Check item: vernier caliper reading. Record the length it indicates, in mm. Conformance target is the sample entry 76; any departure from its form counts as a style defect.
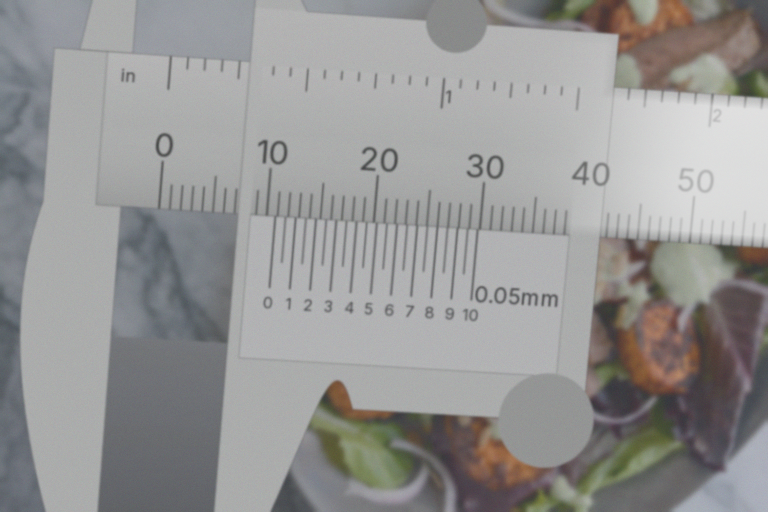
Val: 10.8
